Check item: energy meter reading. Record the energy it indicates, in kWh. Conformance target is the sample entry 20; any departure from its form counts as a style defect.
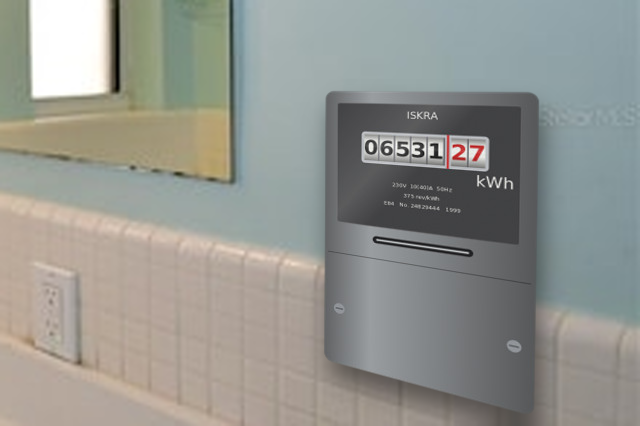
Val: 6531.27
